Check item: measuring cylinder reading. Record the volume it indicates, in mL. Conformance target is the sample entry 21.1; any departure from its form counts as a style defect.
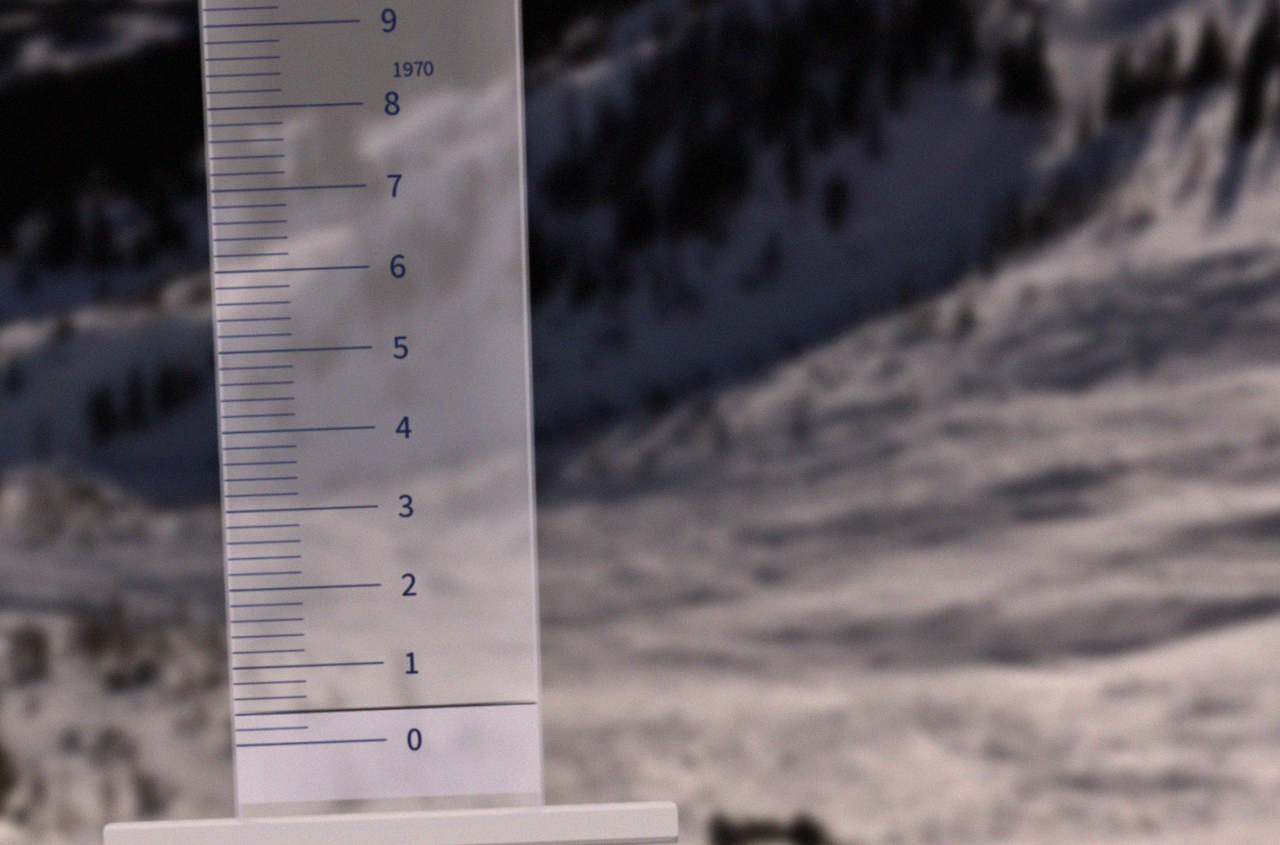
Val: 0.4
